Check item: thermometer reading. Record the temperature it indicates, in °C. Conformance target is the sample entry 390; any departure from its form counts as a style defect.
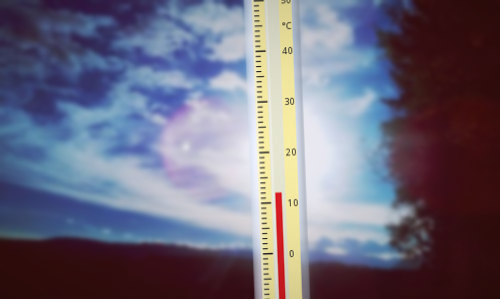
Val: 12
